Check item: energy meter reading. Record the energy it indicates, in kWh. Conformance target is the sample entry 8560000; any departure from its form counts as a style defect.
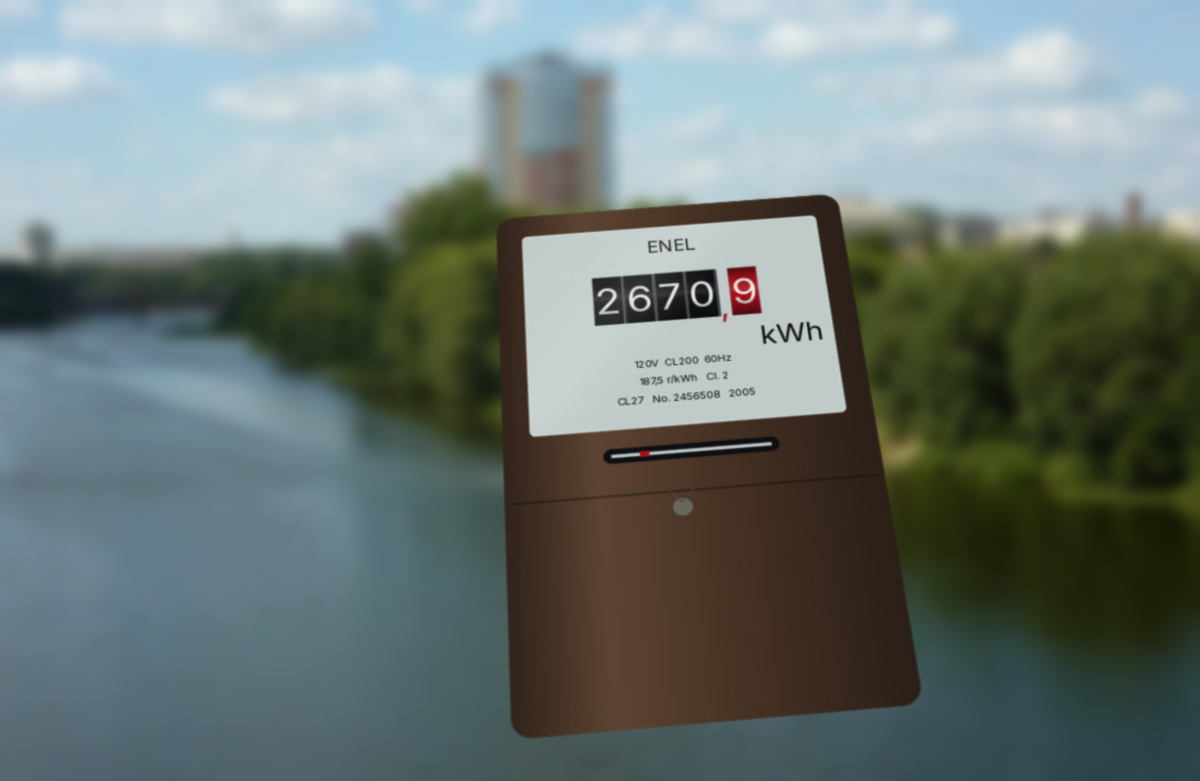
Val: 2670.9
